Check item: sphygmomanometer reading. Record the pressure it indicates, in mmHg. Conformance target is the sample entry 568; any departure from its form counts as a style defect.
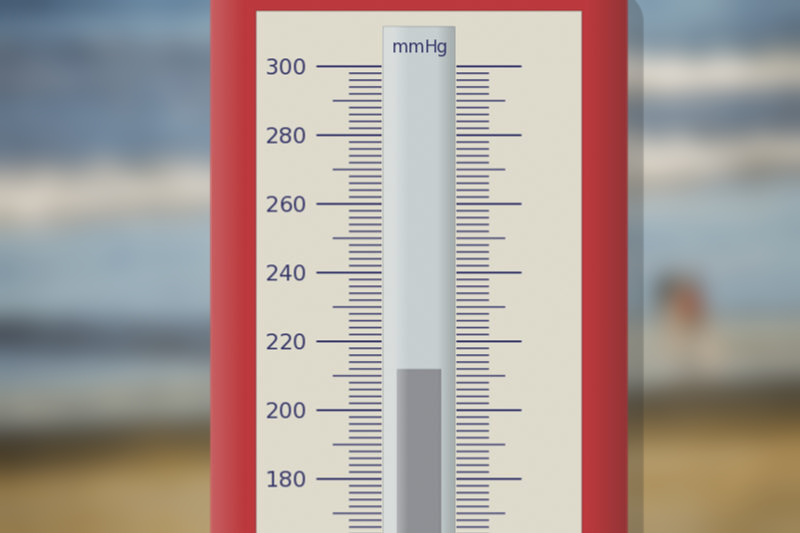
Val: 212
